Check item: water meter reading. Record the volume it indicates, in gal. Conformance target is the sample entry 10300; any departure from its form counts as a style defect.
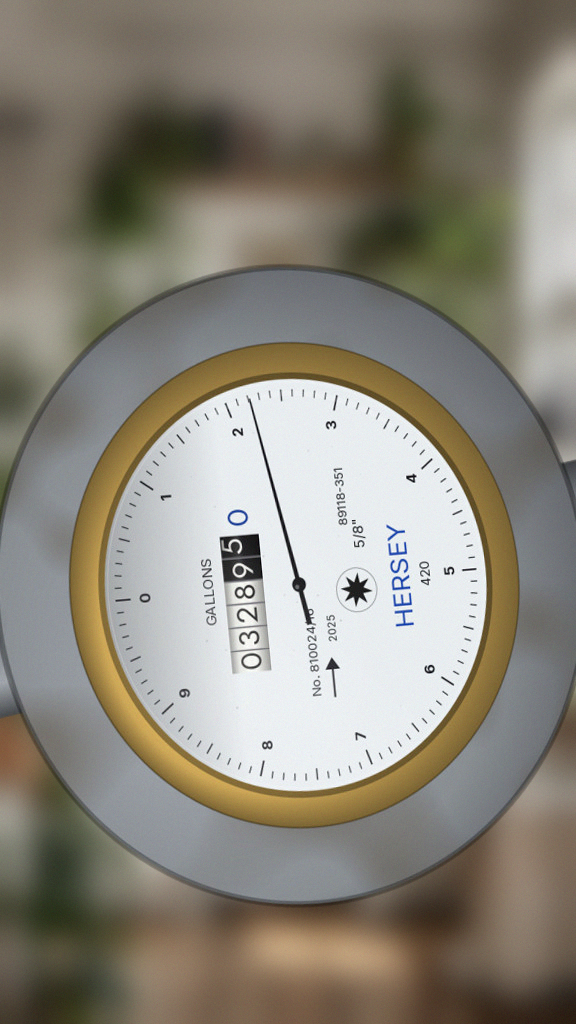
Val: 328952.2
